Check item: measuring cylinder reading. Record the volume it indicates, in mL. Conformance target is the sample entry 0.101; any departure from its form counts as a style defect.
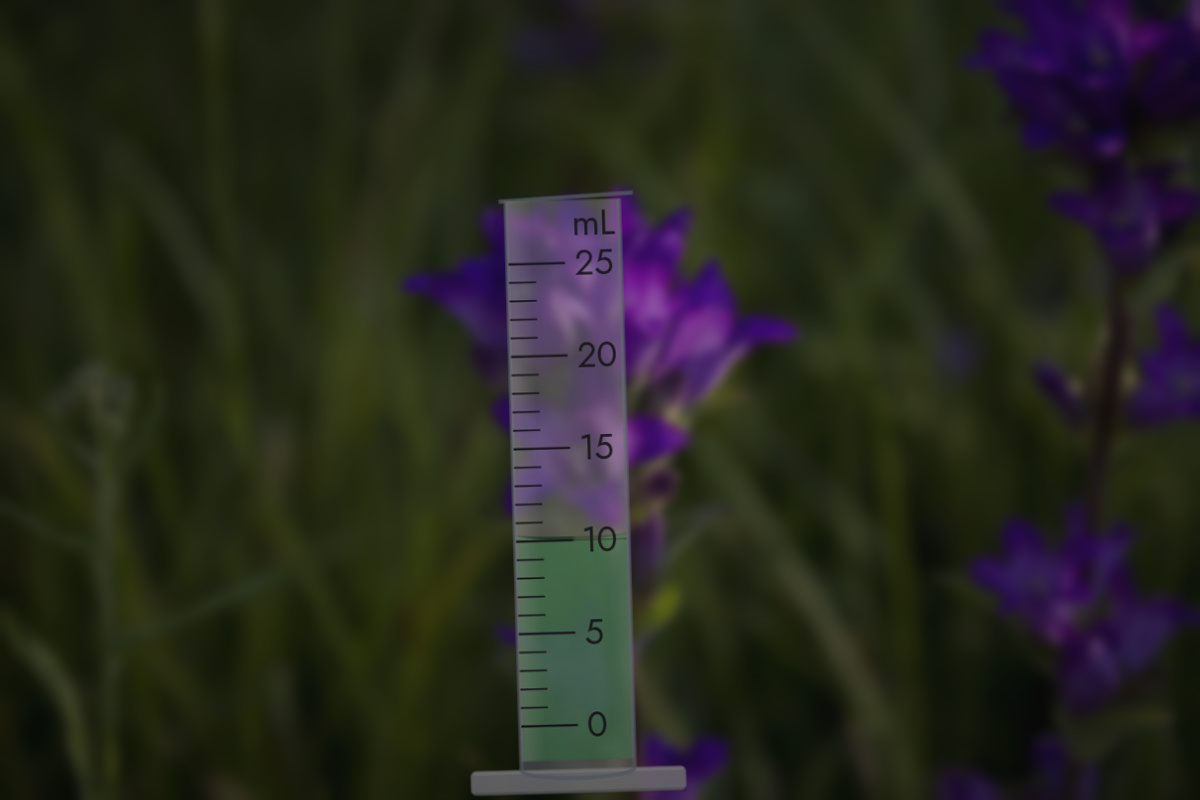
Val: 10
